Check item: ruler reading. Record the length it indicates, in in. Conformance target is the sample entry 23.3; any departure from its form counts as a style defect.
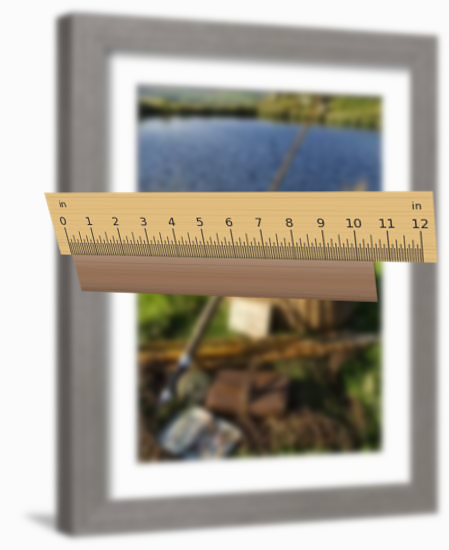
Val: 10.5
